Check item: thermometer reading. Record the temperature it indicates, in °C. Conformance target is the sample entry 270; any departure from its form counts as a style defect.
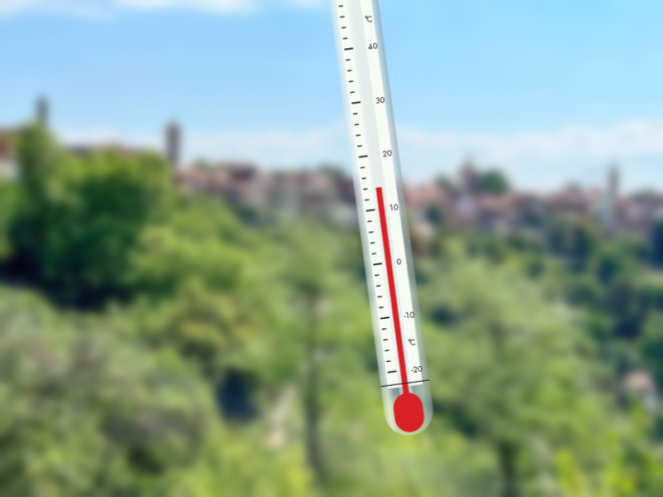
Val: 14
